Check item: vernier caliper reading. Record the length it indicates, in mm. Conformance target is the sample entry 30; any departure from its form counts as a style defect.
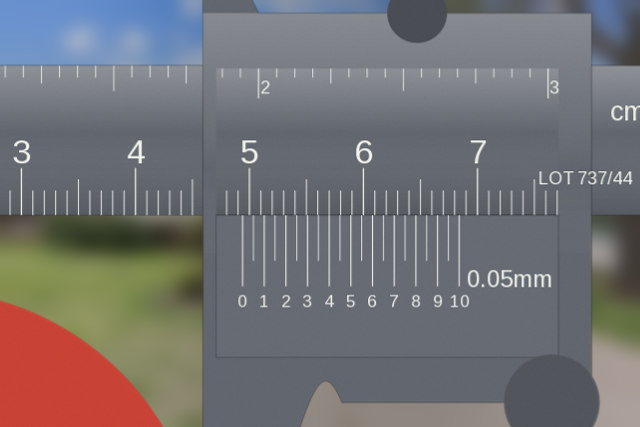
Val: 49.4
